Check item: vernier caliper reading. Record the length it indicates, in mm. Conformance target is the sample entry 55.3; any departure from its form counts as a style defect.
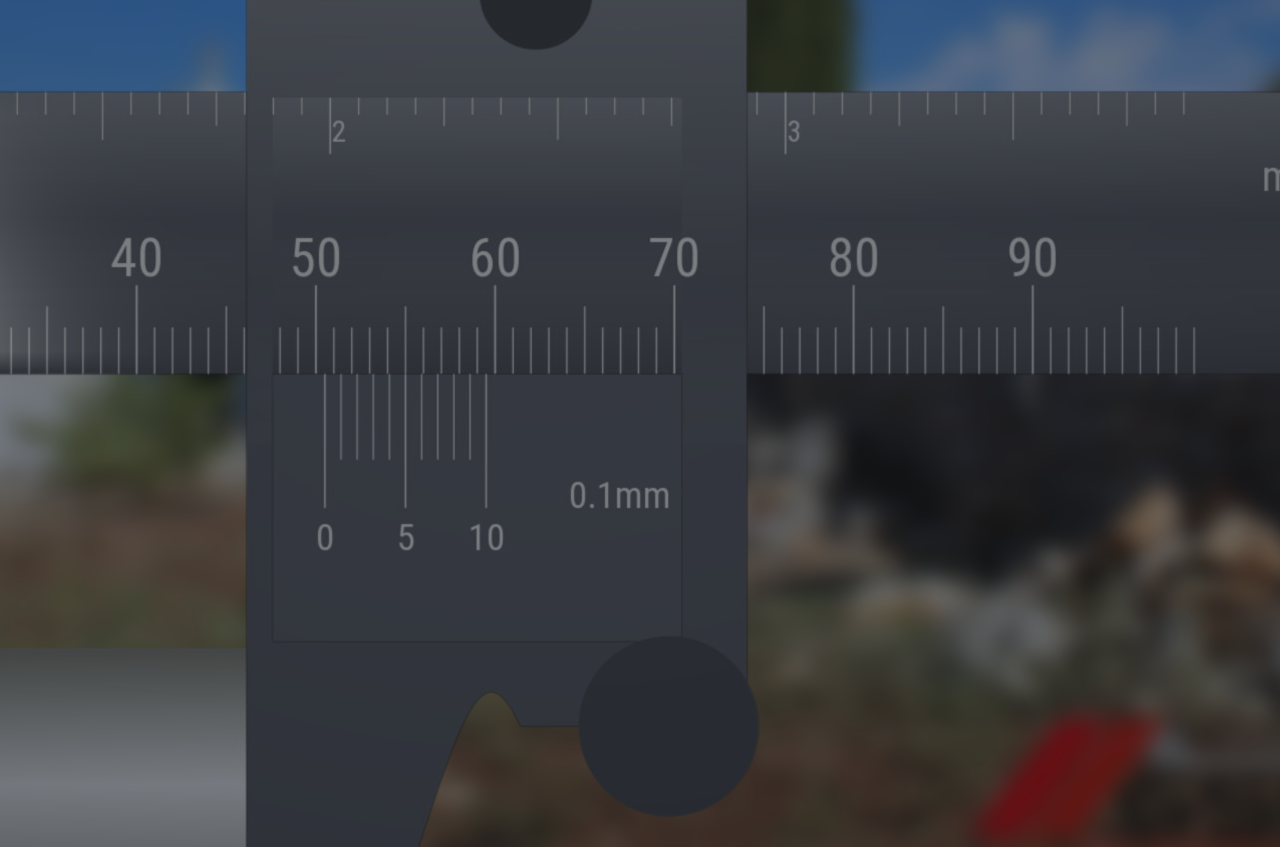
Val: 50.5
